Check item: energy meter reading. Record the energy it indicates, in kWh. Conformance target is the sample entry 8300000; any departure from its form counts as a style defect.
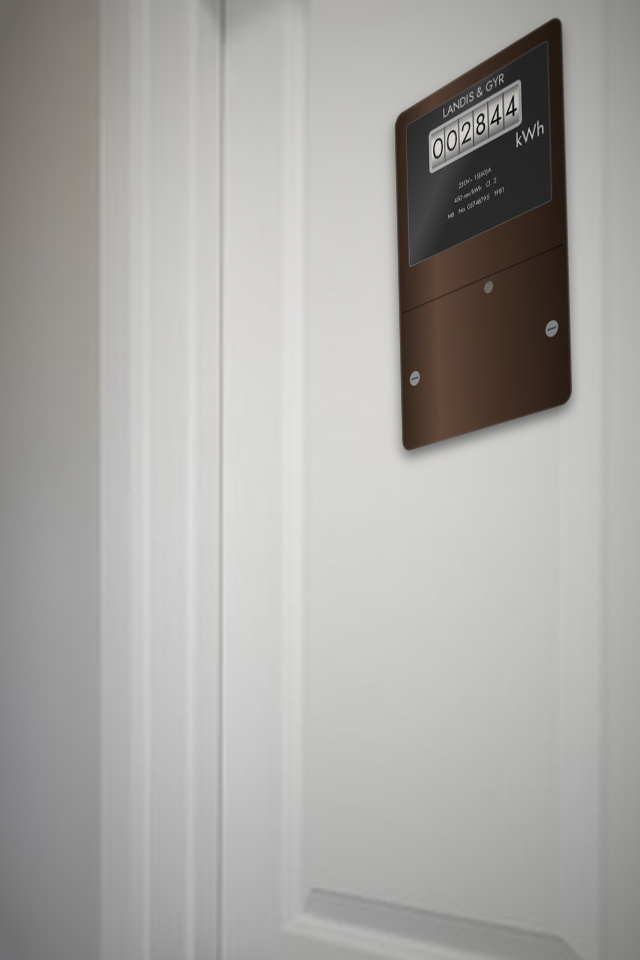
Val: 2844
